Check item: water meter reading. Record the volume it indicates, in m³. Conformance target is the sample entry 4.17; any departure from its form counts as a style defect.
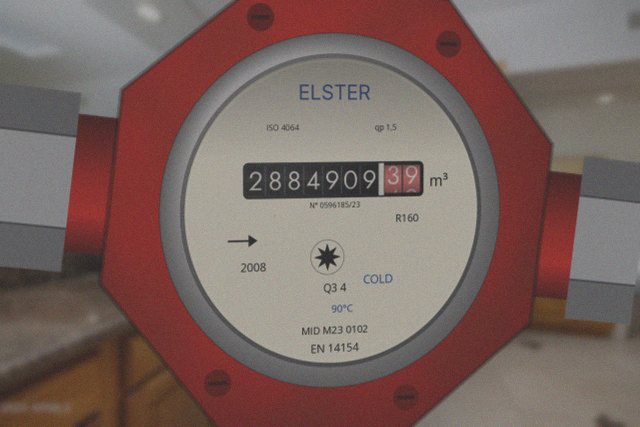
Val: 2884909.39
